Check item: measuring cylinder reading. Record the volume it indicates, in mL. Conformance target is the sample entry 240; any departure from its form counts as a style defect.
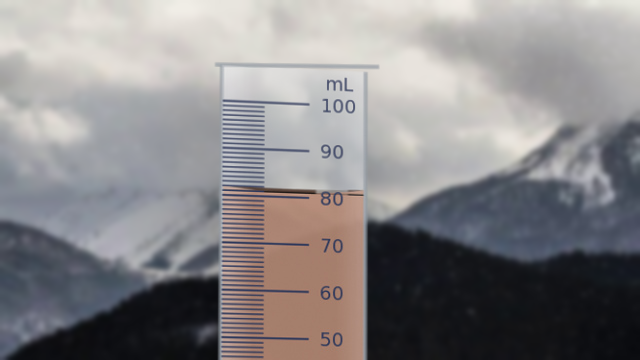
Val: 81
